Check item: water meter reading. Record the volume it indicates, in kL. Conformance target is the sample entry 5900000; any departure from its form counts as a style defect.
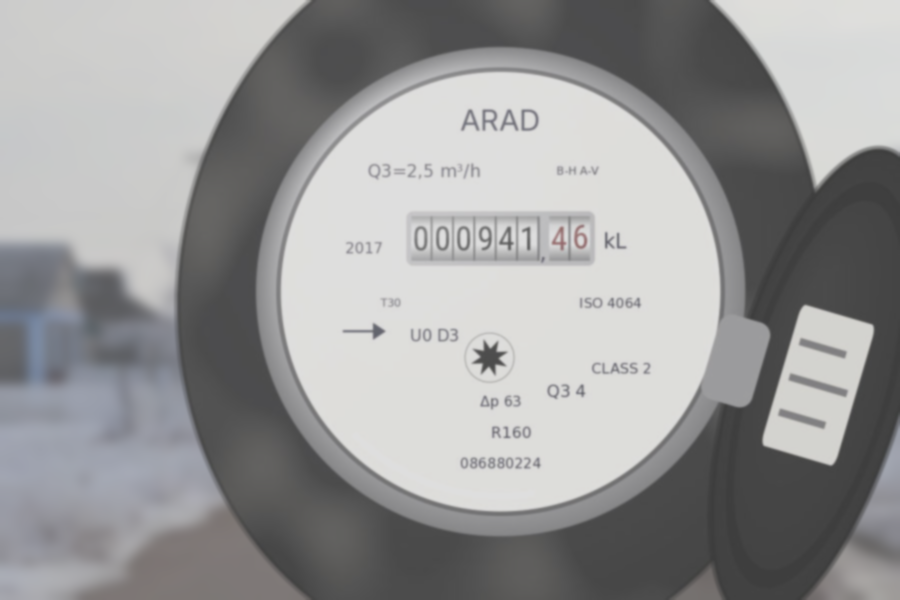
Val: 941.46
